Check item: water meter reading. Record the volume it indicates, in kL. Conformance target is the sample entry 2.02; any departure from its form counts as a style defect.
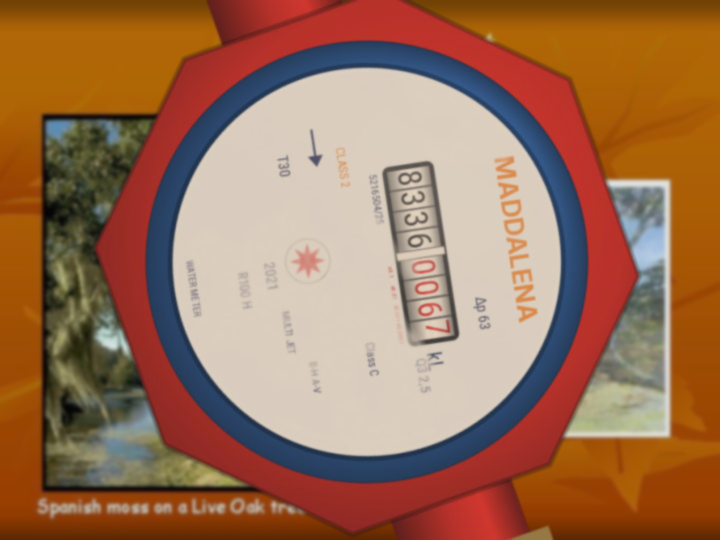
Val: 8336.0067
